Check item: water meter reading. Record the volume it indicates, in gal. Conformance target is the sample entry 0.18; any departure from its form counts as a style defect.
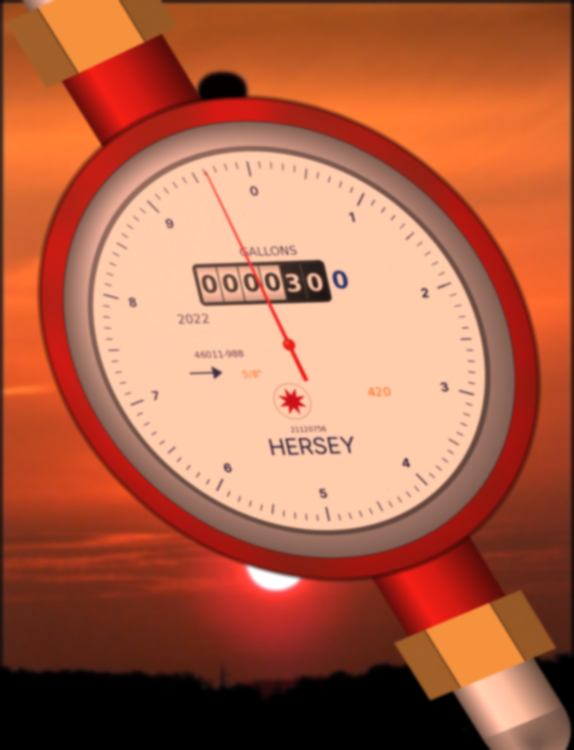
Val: 299.6
